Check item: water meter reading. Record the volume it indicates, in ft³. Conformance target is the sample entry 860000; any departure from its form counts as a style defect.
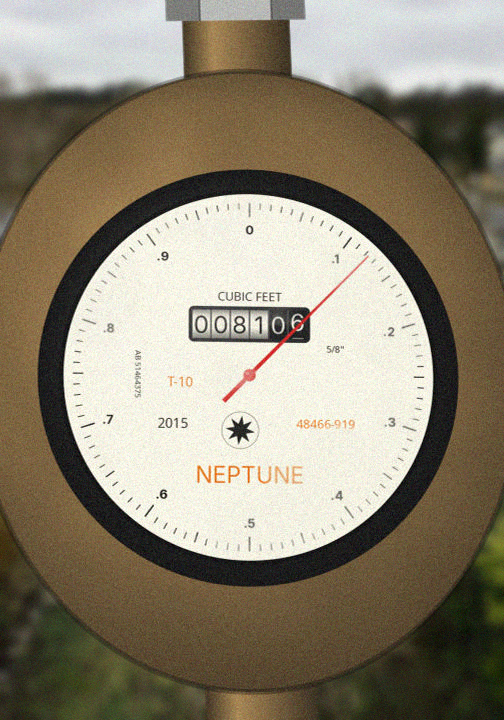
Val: 8106.12
